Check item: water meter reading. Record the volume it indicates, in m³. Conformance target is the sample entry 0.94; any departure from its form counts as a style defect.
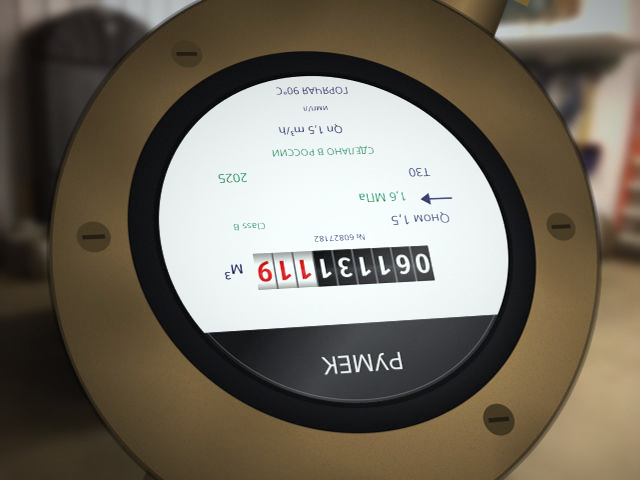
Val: 61131.119
